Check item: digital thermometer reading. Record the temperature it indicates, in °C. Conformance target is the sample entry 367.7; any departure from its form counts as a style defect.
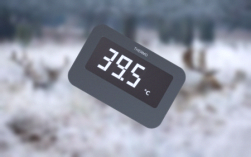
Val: 39.5
